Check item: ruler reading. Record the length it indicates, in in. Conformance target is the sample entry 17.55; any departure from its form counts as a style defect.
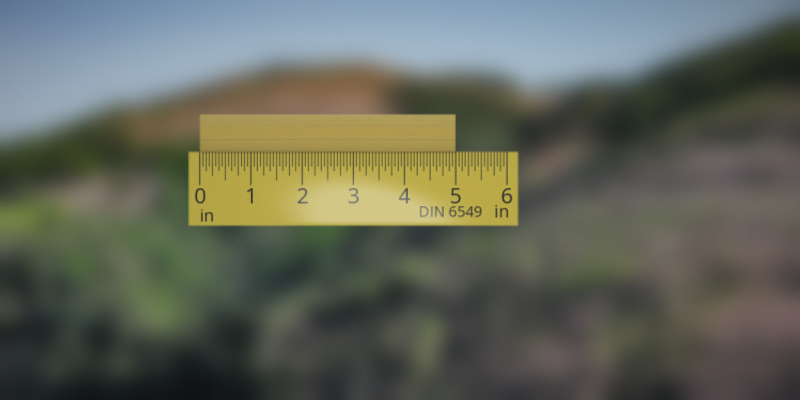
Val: 5
